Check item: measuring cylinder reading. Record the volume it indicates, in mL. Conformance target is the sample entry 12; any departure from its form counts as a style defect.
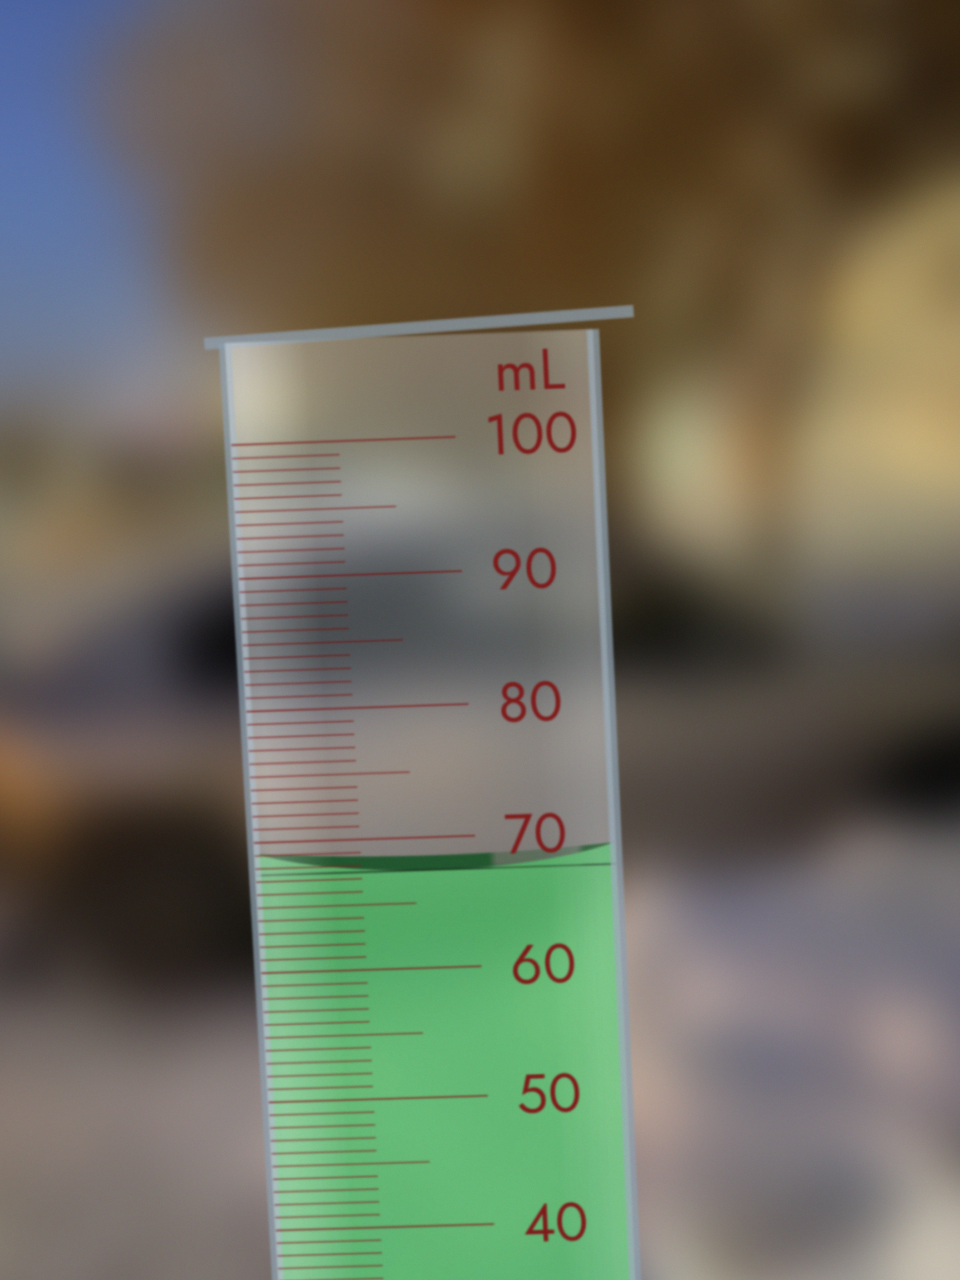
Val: 67.5
